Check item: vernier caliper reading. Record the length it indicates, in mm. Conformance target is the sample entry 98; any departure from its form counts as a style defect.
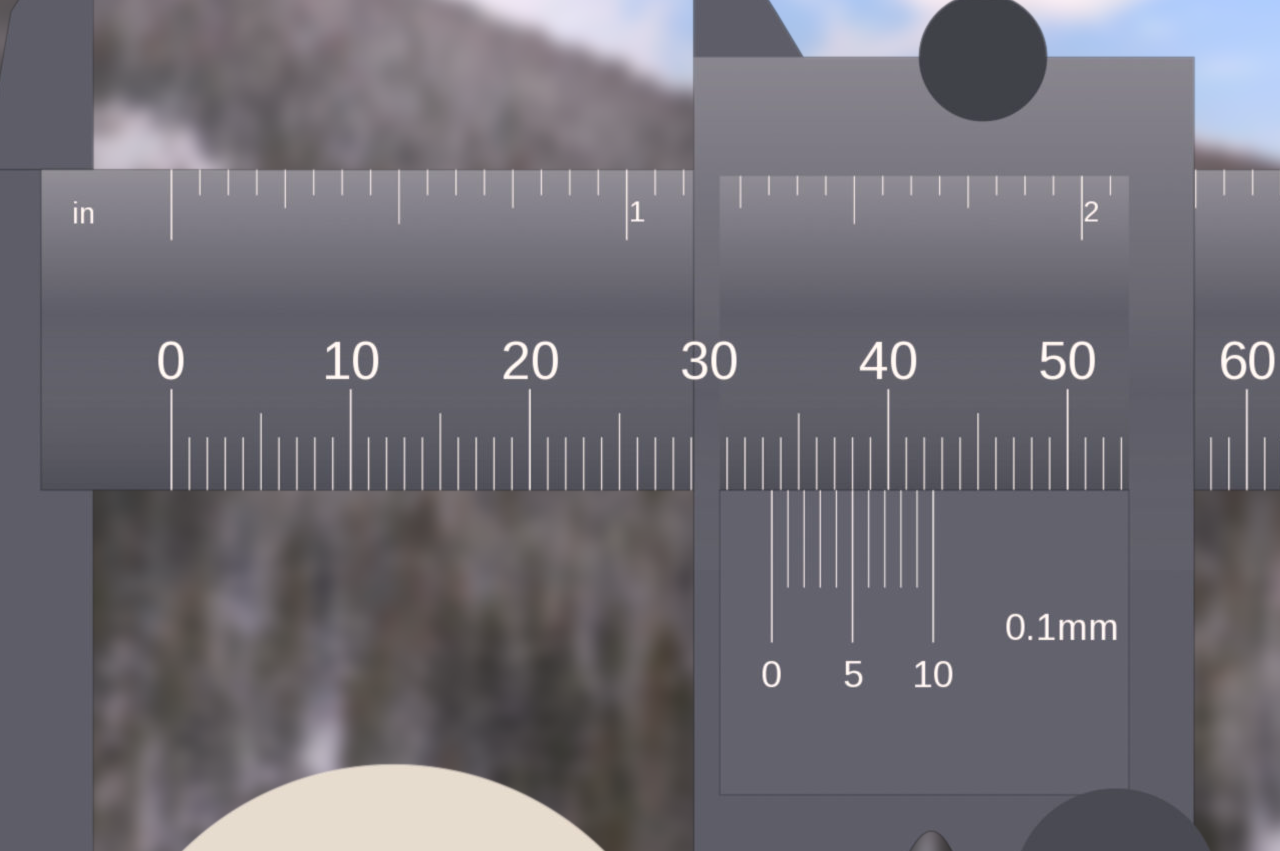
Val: 33.5
